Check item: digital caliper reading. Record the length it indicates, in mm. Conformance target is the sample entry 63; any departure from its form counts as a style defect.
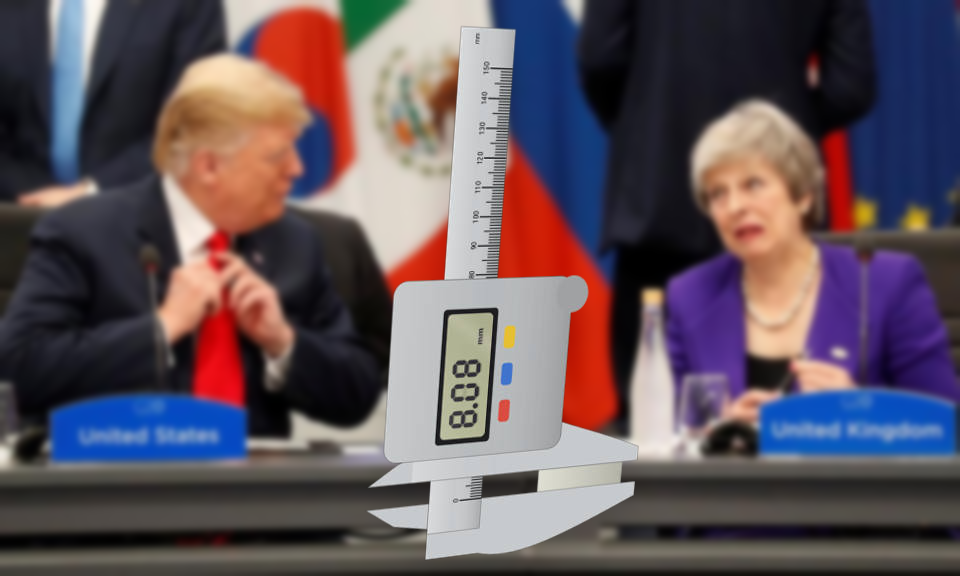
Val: 8.08
